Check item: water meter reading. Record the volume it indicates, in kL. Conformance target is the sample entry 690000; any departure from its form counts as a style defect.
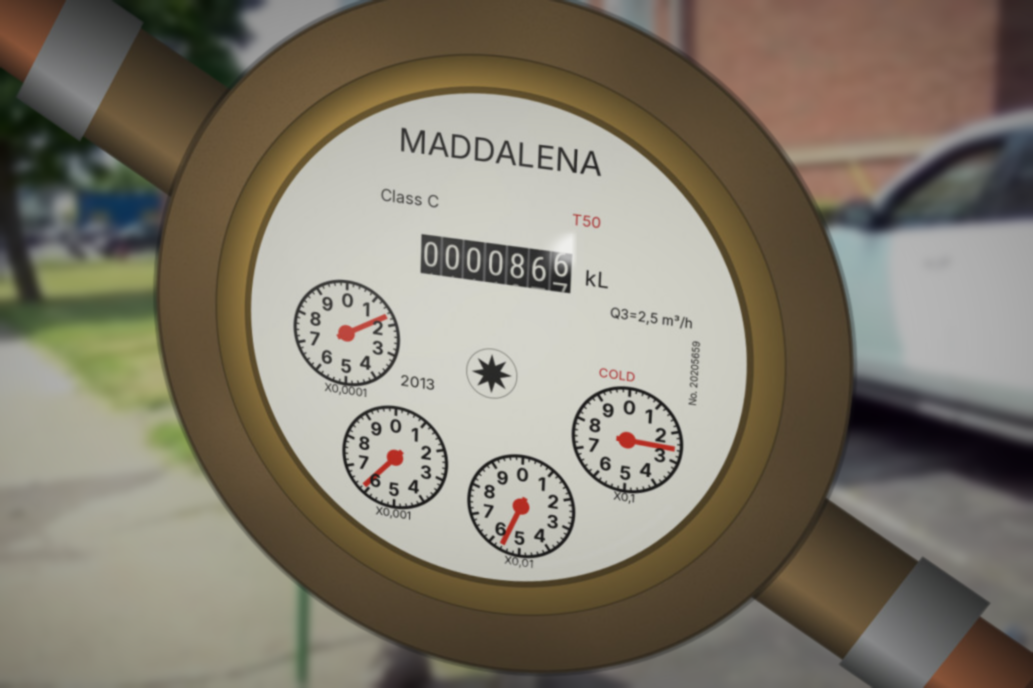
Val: 866.2561
